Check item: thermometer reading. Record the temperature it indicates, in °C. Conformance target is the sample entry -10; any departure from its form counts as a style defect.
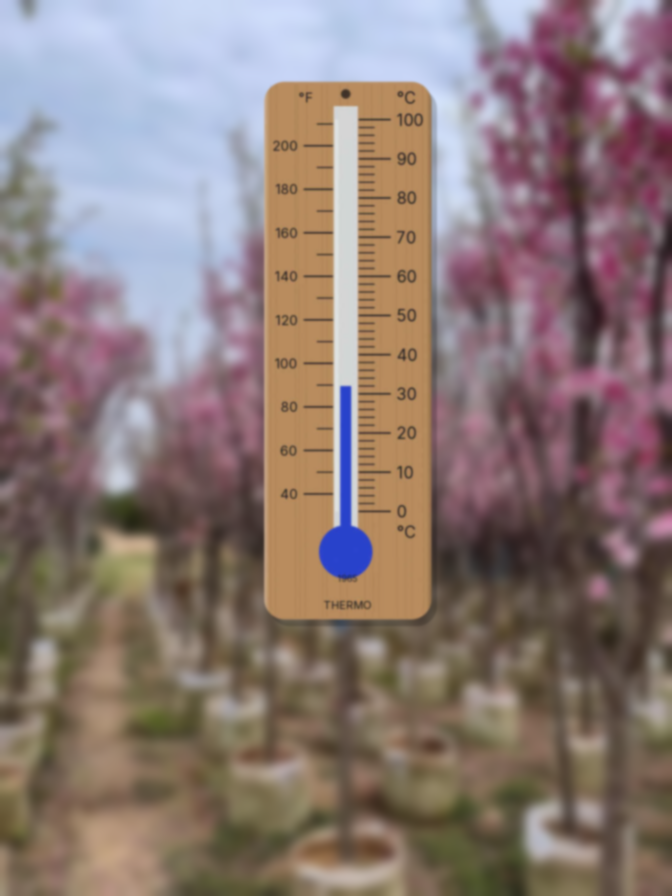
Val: 32
